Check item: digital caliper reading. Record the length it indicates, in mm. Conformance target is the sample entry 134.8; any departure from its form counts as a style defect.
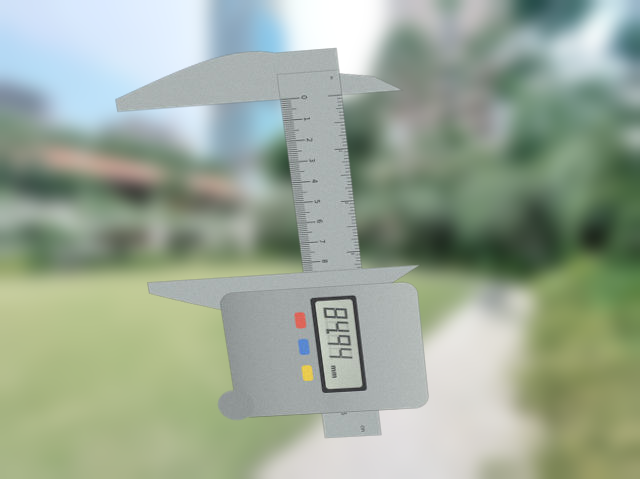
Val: 84.94
